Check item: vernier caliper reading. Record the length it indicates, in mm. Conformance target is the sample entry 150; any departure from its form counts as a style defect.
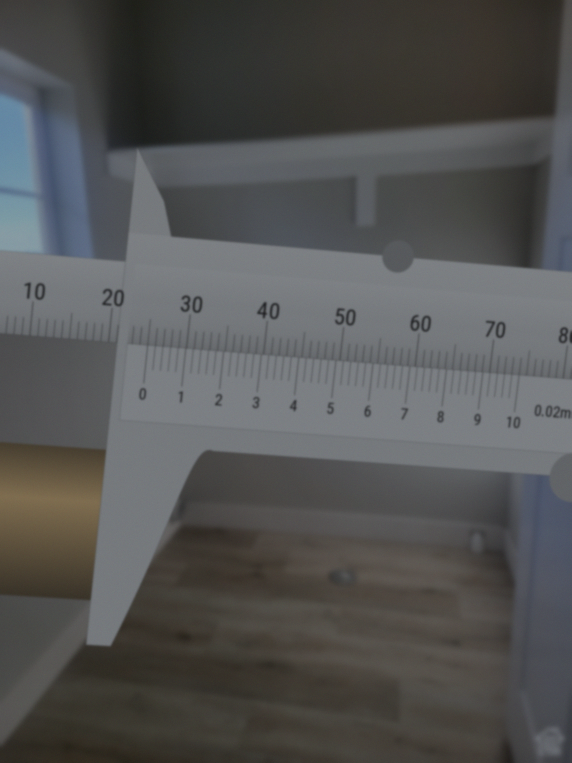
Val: 25.0
